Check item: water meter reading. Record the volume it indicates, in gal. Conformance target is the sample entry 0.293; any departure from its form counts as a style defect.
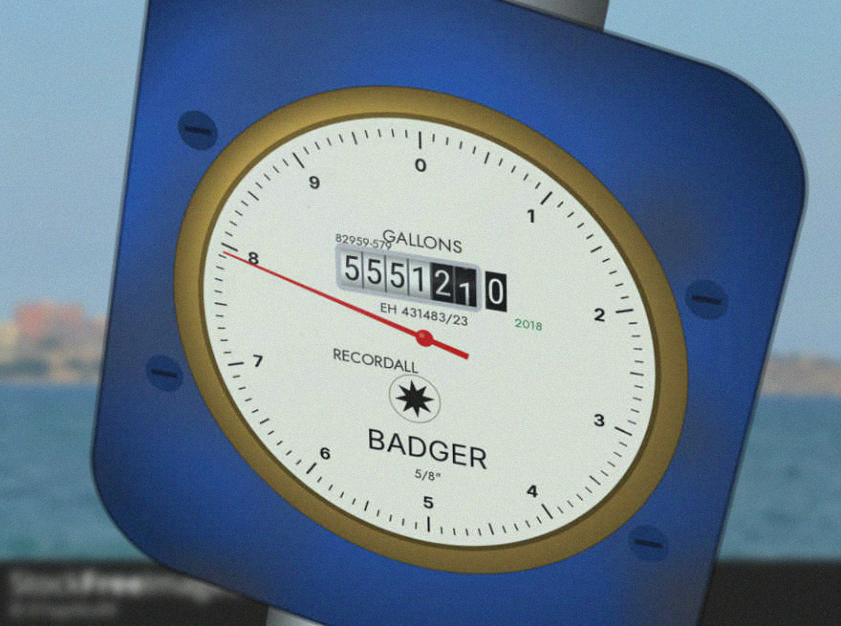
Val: 5551207.9
